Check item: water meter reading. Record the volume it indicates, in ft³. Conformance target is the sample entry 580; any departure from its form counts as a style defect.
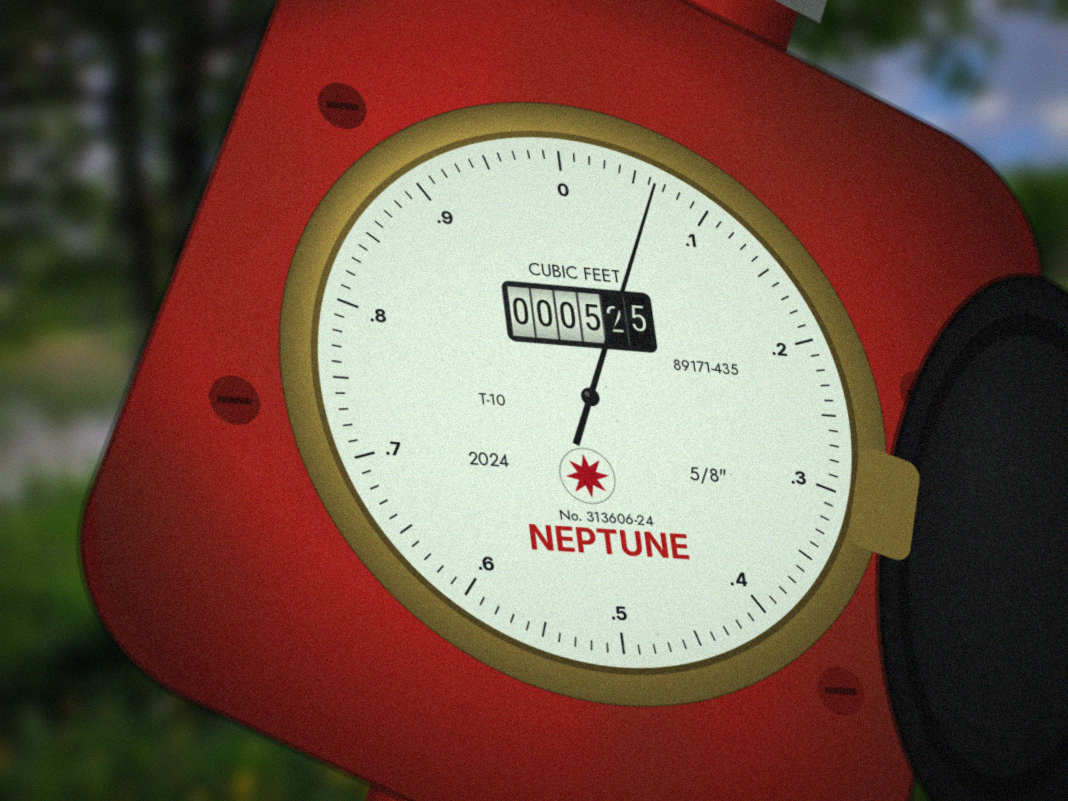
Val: 525.06
